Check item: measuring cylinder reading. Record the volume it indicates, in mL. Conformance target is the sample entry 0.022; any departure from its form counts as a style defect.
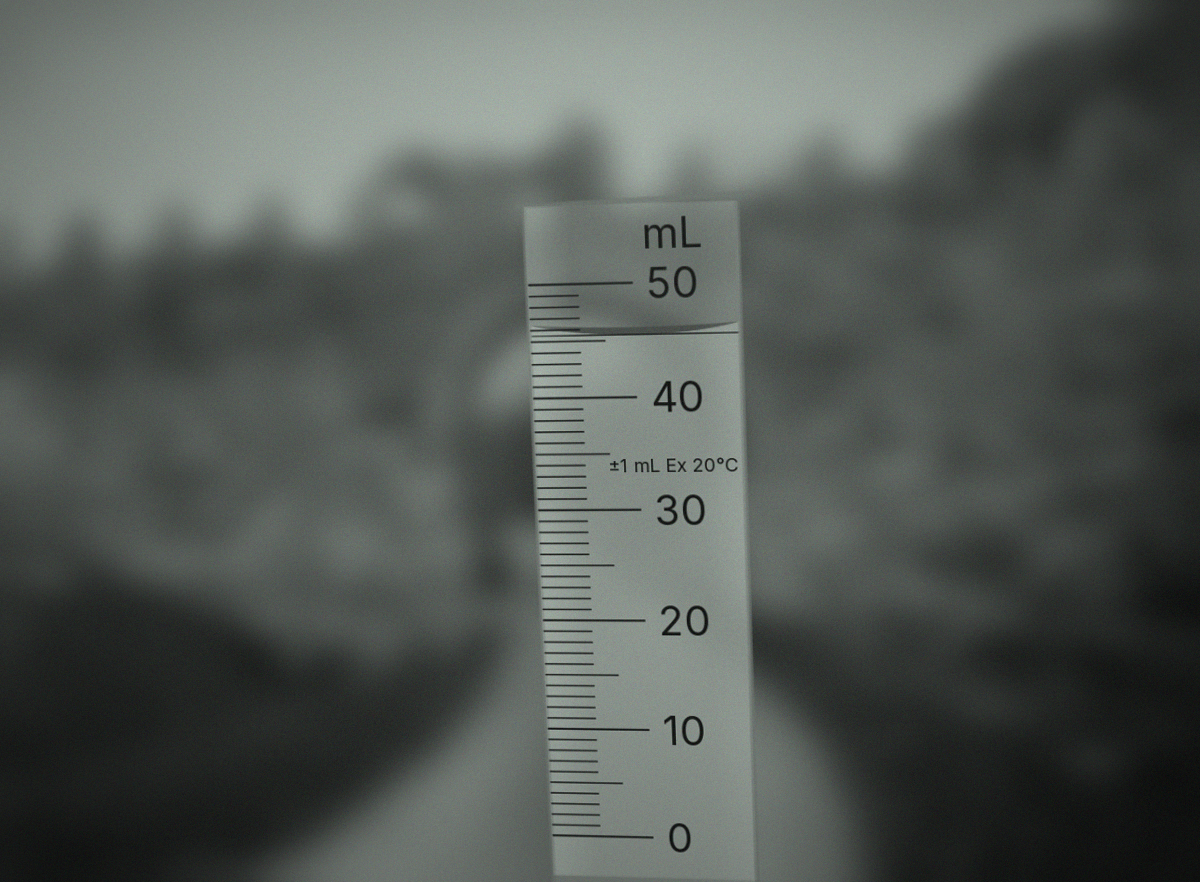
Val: 45.5
